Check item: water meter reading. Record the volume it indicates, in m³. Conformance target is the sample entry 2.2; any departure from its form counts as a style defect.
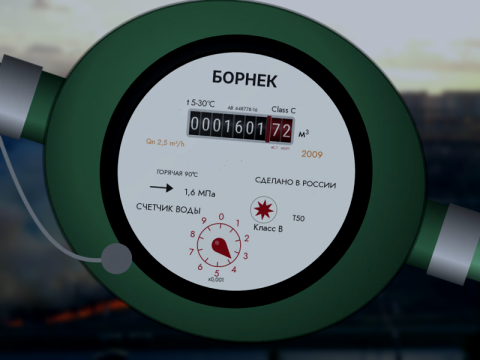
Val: 1601.723
